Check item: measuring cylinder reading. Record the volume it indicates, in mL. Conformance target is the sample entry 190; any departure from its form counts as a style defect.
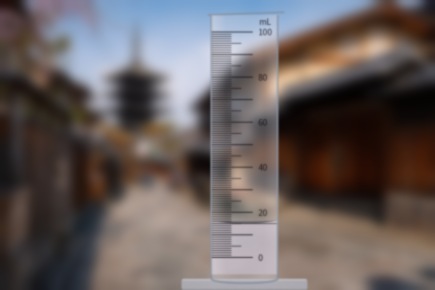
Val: 15
